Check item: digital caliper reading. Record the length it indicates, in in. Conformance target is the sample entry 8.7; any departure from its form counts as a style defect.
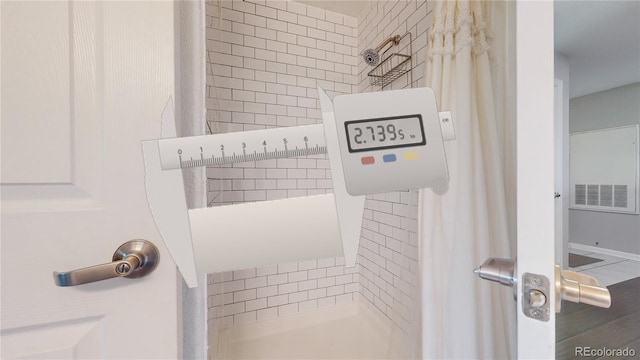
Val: 2.7395
